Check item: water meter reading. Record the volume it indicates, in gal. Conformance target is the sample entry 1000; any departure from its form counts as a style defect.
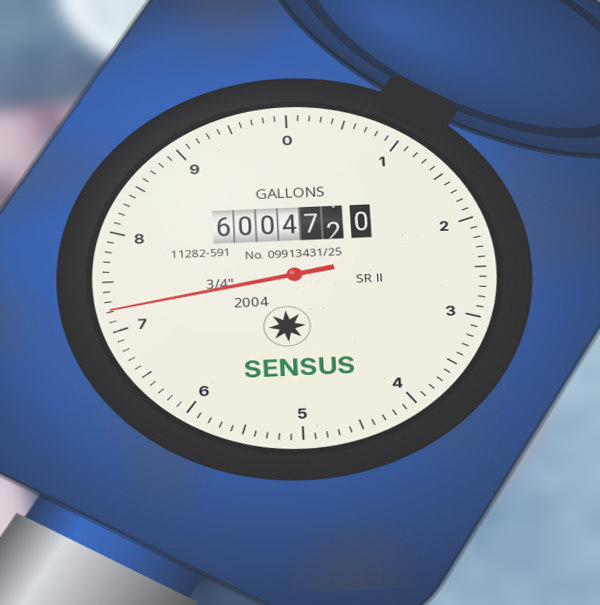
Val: 6004717.2
